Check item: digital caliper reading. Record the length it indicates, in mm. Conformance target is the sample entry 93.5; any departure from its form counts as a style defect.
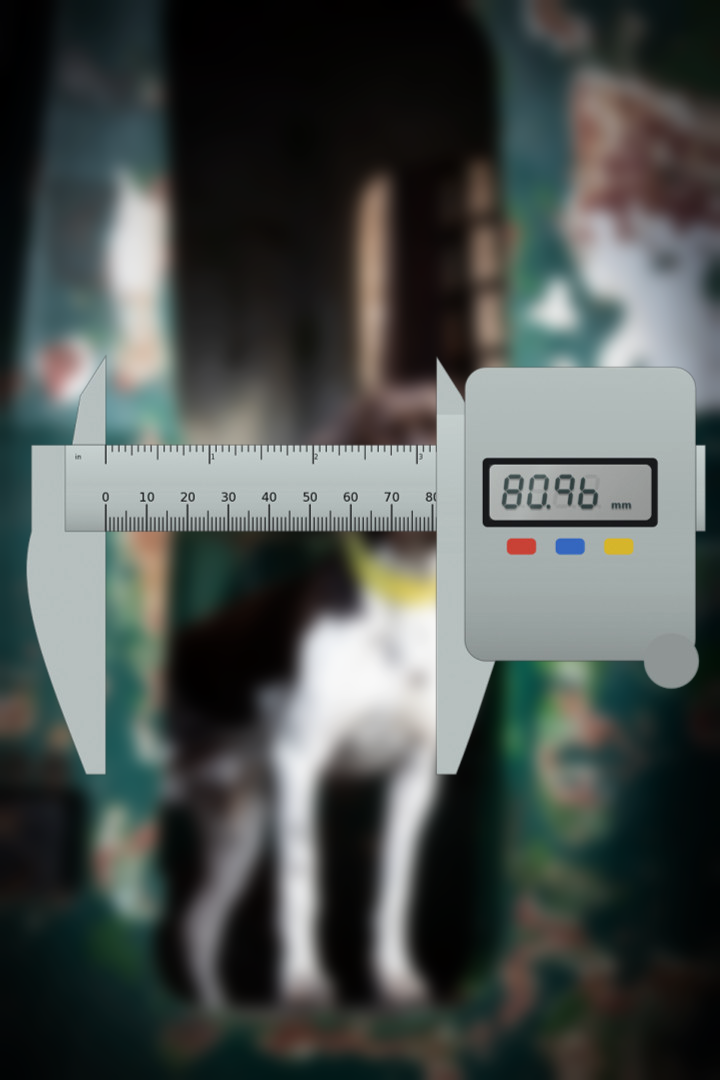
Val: 80.96
